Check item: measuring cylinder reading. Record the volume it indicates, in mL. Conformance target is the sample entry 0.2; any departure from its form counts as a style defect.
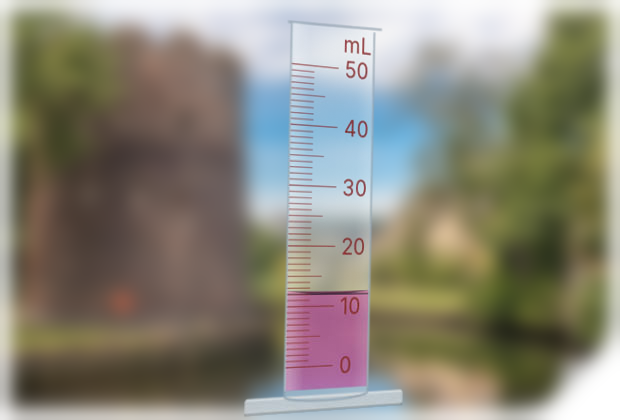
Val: 12
